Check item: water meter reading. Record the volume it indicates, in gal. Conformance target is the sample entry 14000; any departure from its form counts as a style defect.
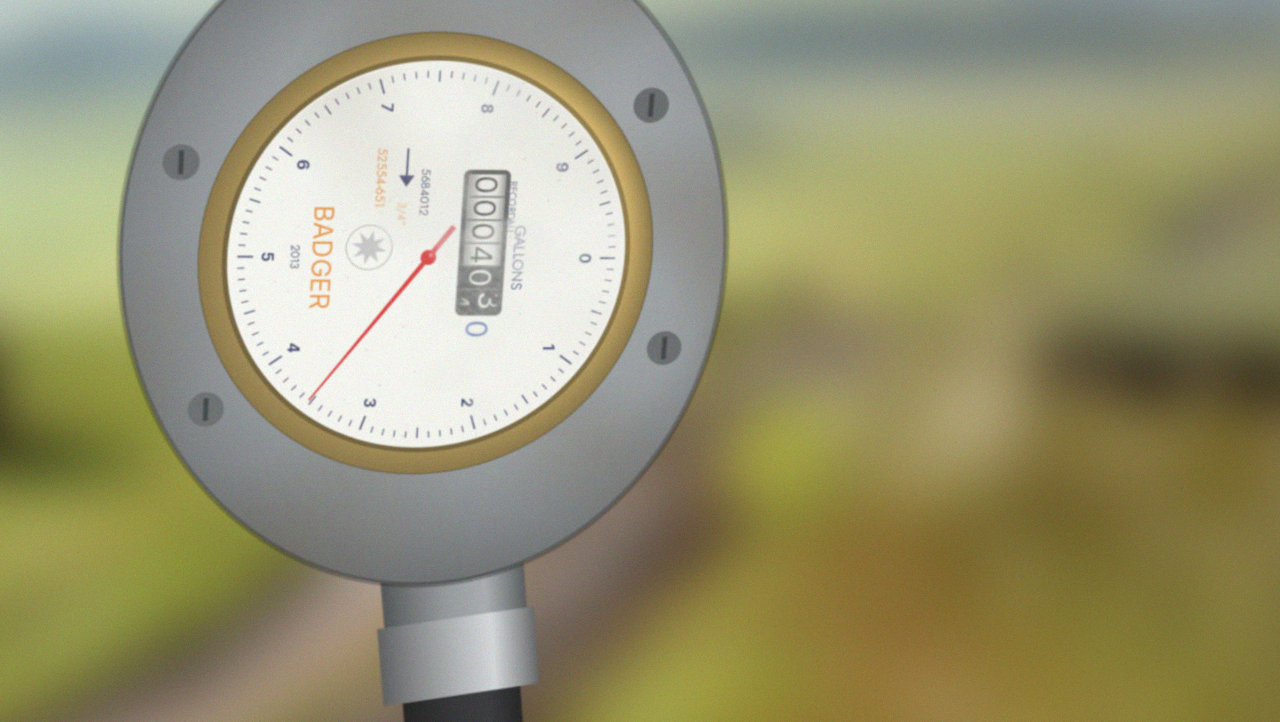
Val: 4033.5
